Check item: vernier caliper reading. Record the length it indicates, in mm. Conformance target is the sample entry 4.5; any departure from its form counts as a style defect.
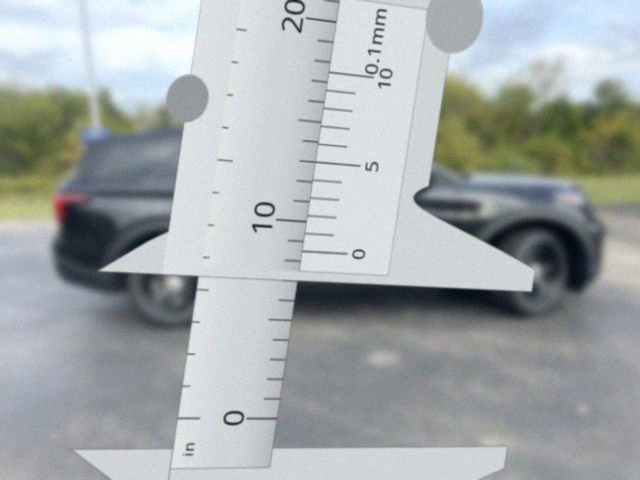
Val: 8.5
